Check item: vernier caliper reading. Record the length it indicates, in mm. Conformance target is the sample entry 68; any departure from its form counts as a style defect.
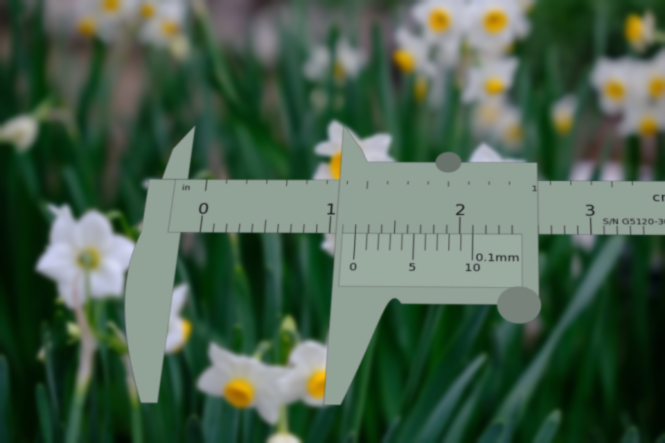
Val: 12.0
